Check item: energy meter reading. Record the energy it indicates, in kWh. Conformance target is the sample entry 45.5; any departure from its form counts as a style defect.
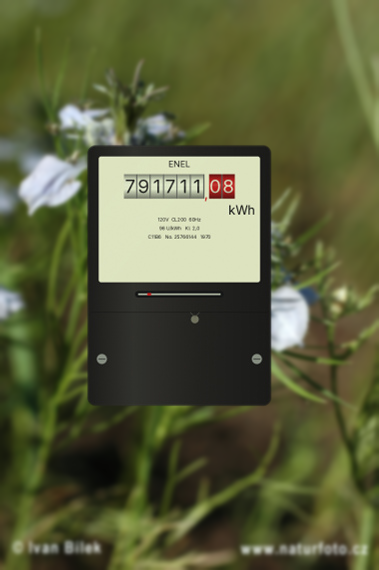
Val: 791711.08
